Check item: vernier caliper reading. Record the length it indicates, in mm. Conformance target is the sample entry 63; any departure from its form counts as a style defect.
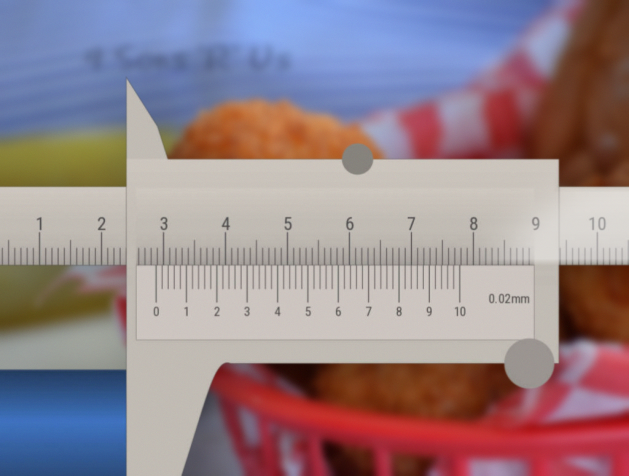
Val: 28.8
